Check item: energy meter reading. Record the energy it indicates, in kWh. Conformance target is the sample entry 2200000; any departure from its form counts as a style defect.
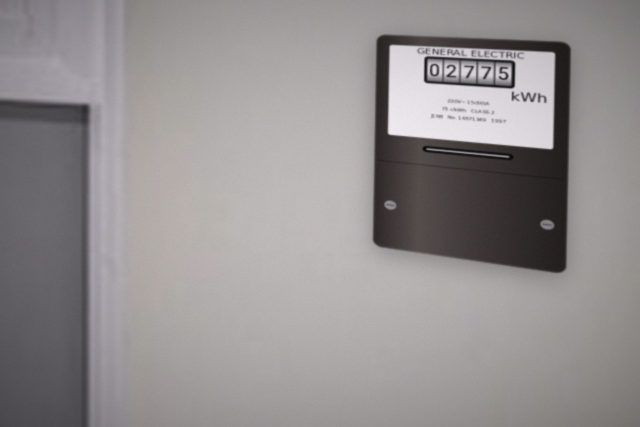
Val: 2775
